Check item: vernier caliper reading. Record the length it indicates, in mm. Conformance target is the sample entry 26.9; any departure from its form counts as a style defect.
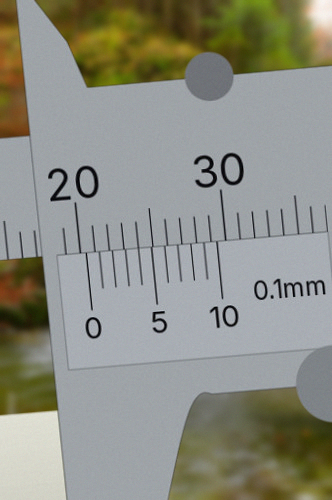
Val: 20.4
